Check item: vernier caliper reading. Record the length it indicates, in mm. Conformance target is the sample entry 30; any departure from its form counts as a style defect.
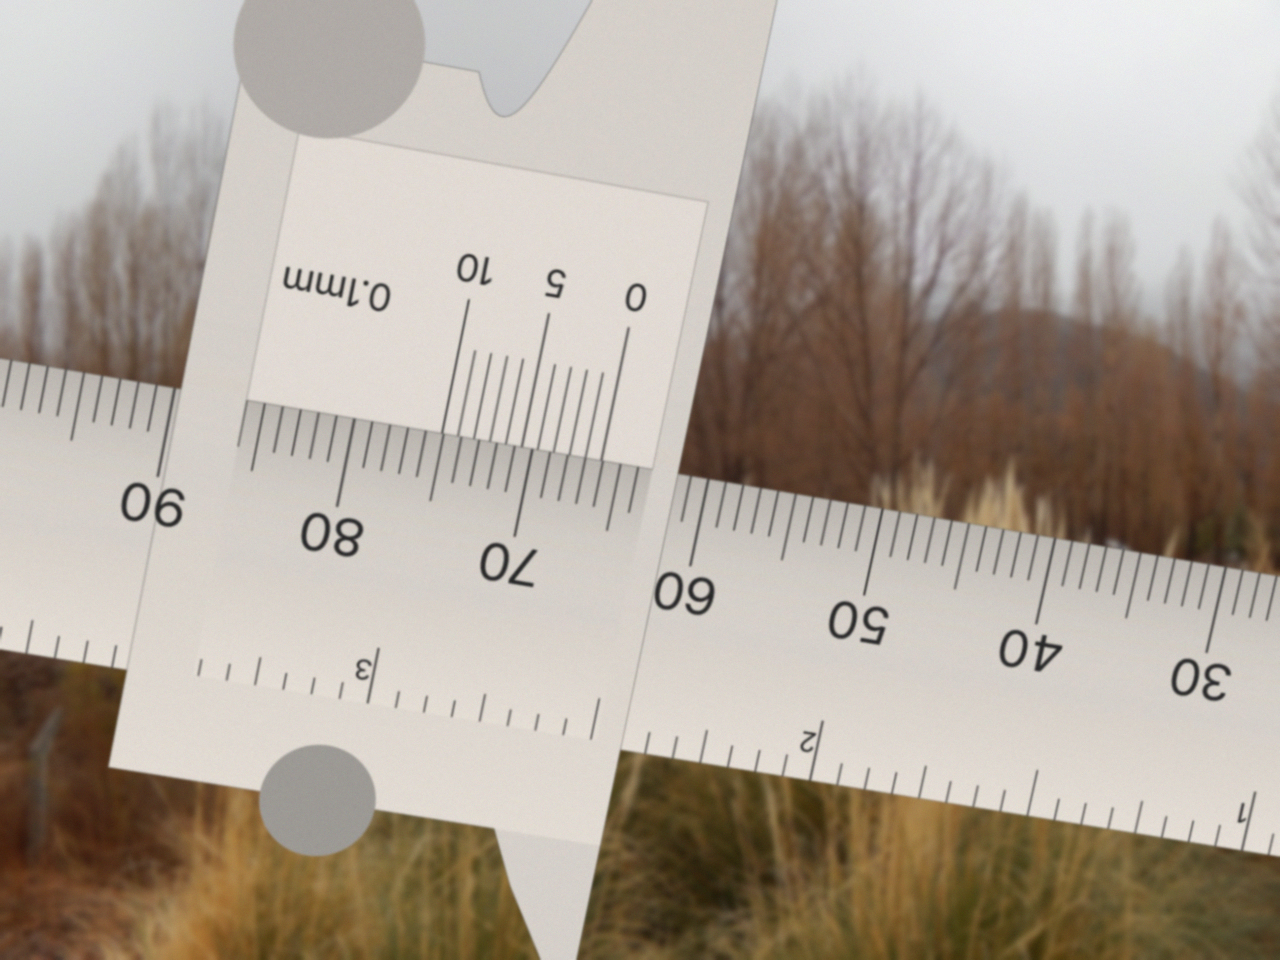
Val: 66.1
